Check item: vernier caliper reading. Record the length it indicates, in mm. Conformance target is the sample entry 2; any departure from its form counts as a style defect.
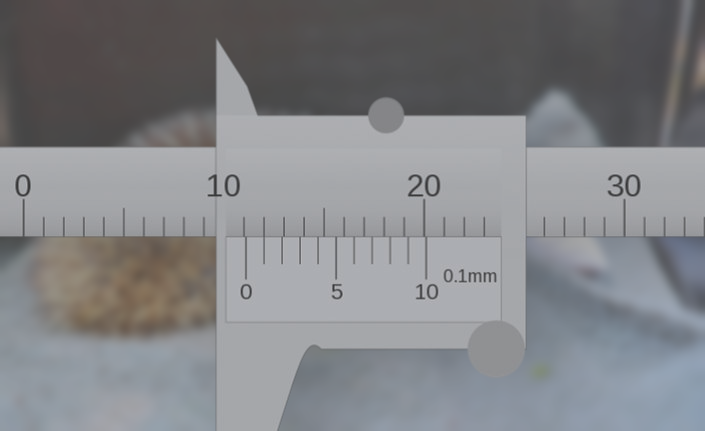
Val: 11.1
